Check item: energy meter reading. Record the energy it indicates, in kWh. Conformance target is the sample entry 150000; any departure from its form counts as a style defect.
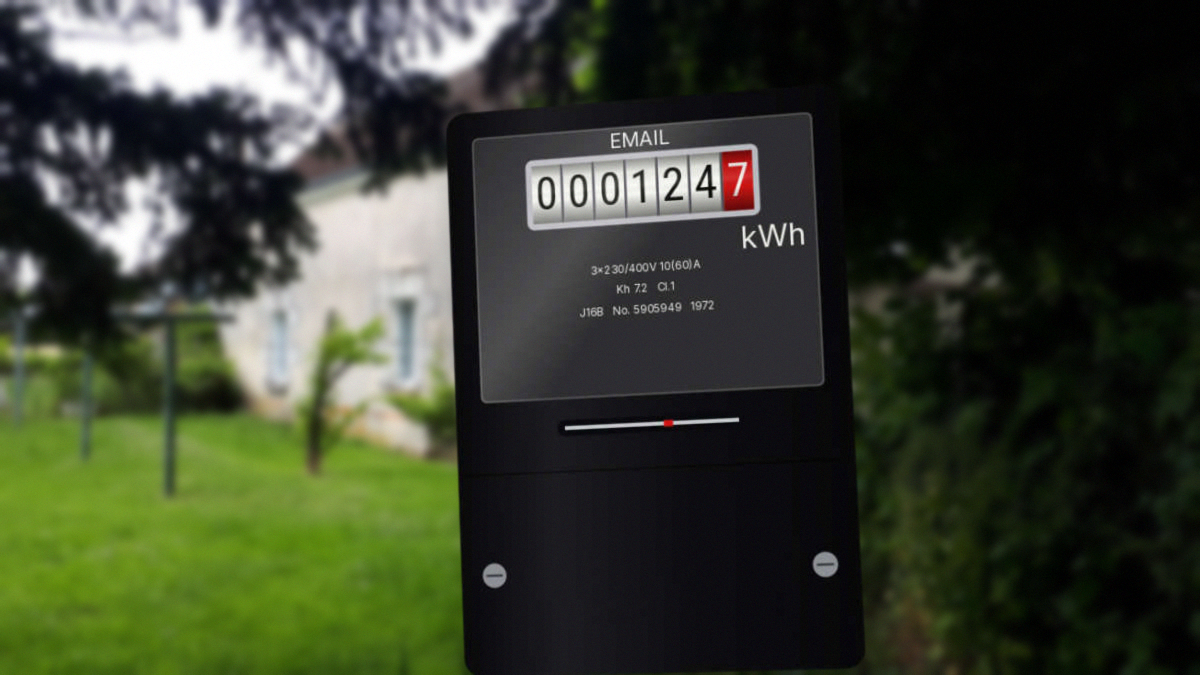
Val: 124.7
